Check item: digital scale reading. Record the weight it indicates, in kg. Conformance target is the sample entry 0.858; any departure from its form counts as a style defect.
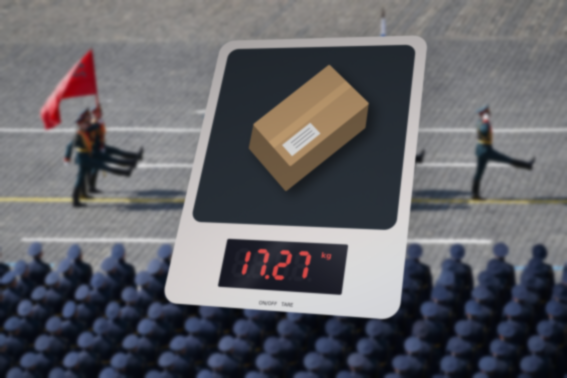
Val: 17.27
